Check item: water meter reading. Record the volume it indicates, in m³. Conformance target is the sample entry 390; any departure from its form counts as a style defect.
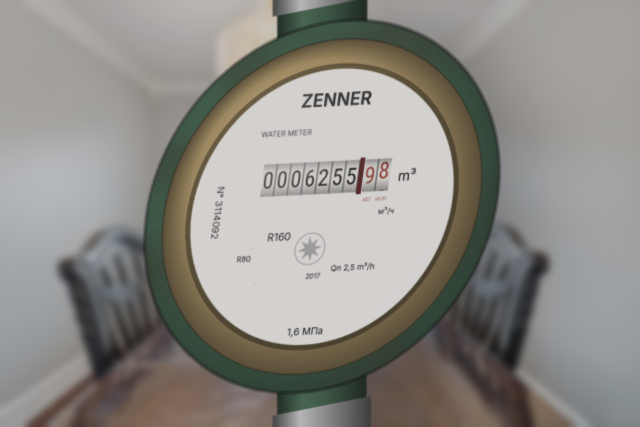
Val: 6255.98
